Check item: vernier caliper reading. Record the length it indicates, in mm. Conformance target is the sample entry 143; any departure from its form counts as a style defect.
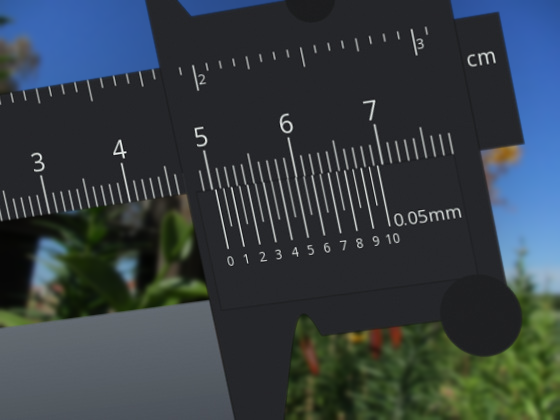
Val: 50.4
